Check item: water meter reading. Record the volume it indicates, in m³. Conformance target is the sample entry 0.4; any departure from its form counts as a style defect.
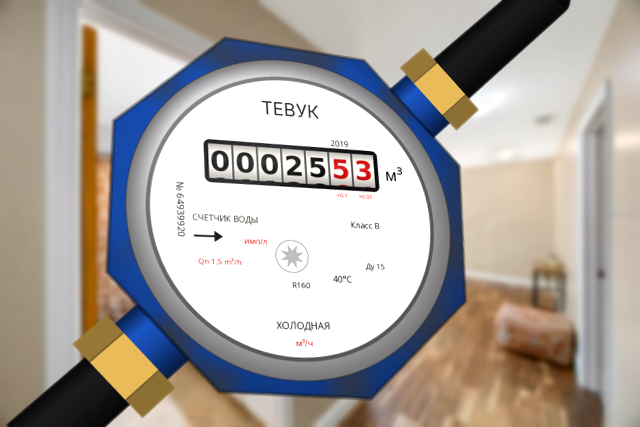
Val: 25.53
